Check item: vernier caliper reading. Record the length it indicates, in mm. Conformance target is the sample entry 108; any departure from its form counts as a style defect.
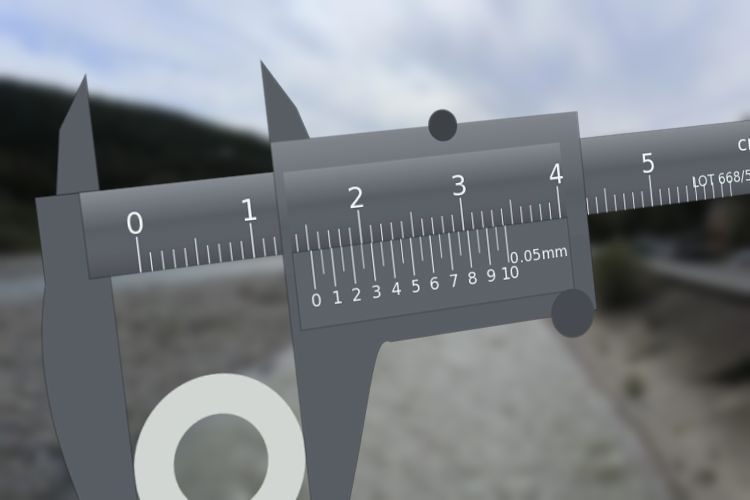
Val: 15.2
